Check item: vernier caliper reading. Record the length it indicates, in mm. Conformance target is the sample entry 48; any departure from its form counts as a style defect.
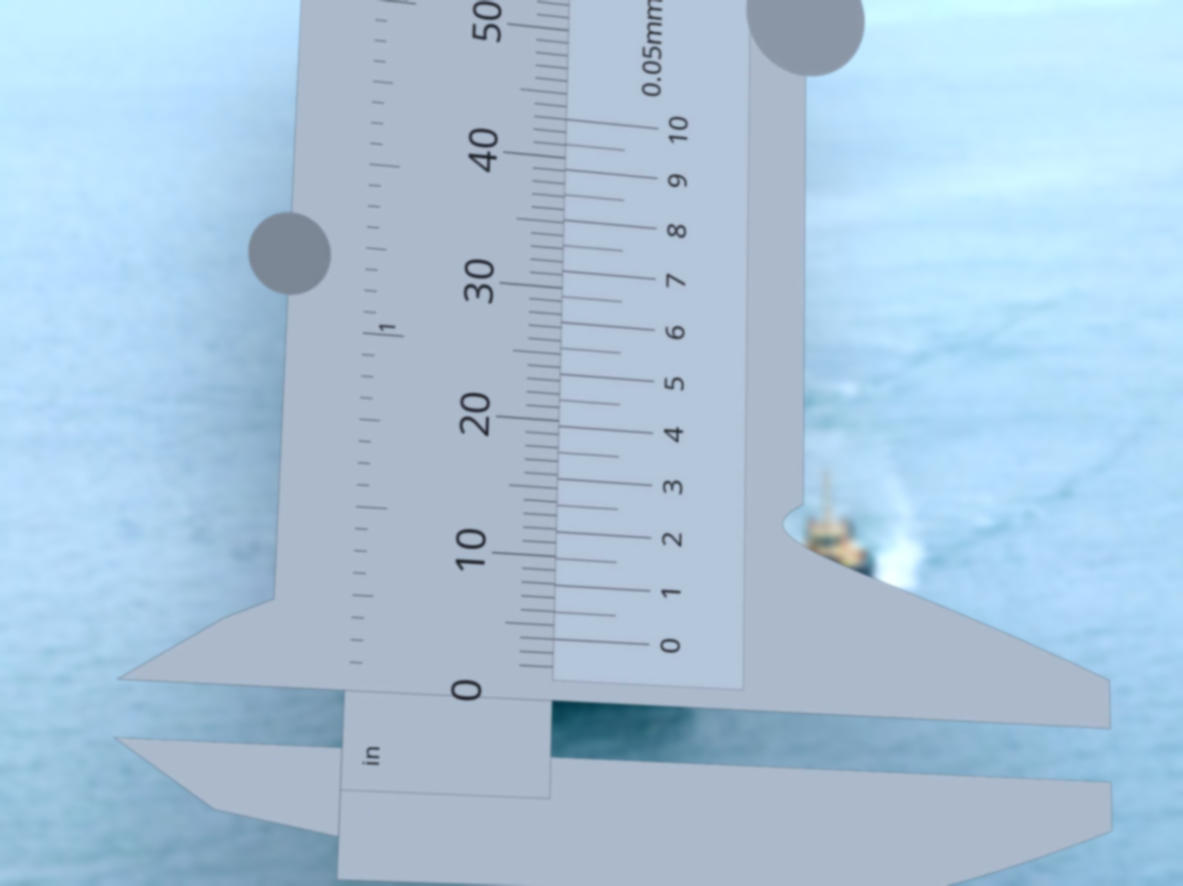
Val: 4.0
